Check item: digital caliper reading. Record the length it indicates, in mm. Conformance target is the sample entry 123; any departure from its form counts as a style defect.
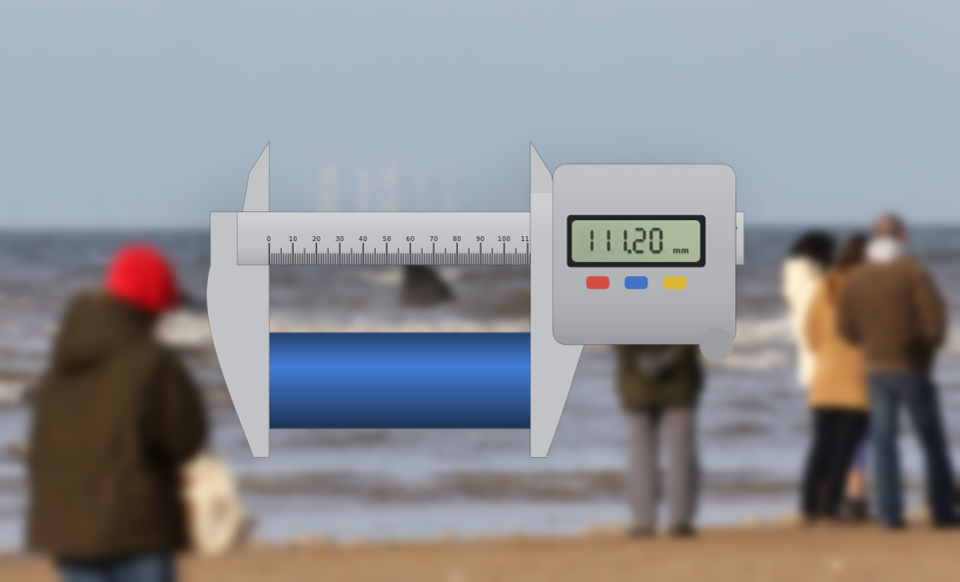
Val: 111.20
